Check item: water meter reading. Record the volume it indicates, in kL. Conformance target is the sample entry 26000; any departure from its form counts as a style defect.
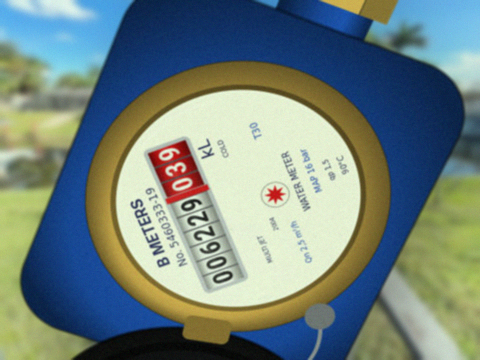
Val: 6229.039
